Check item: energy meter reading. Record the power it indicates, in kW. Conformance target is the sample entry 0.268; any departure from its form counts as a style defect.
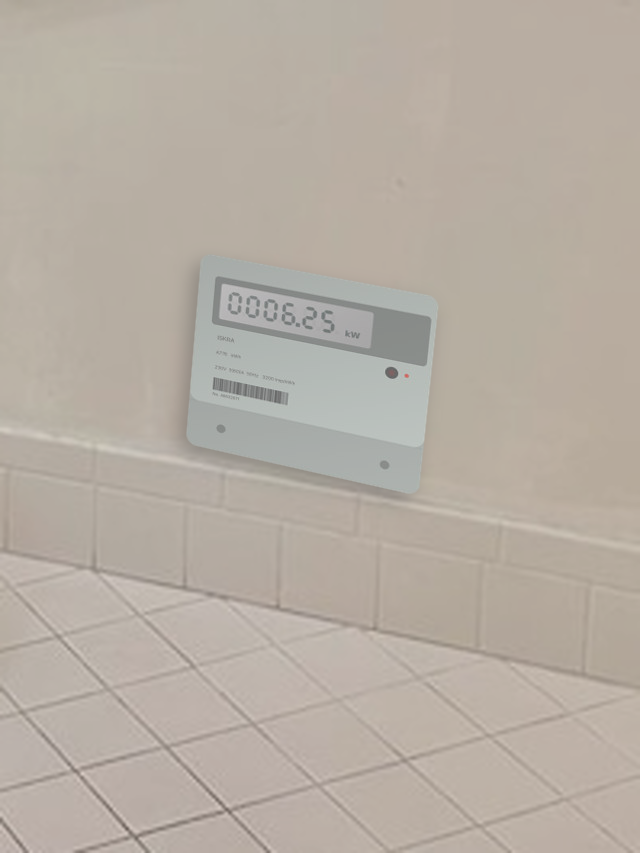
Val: 6.25
